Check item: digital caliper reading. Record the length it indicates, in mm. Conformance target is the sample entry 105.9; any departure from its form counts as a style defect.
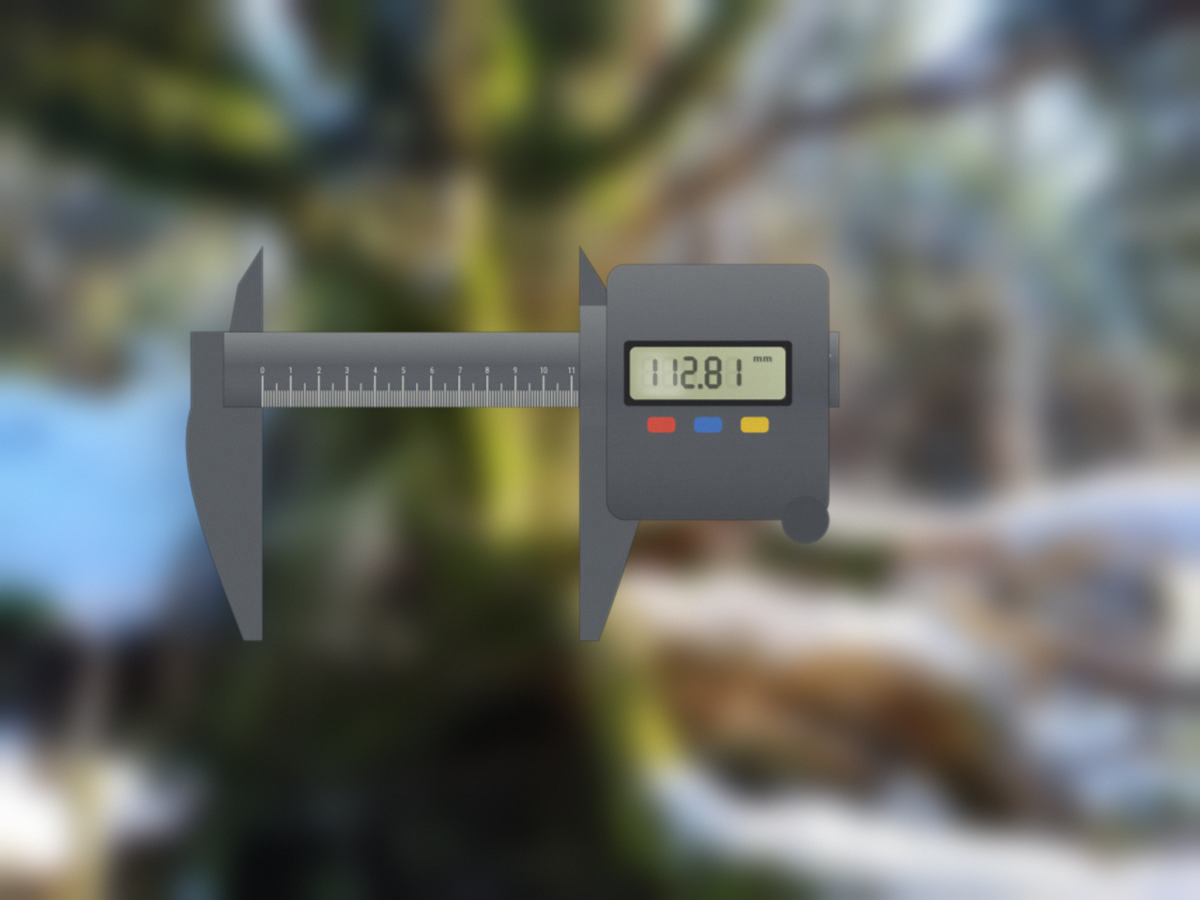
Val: 112.81
